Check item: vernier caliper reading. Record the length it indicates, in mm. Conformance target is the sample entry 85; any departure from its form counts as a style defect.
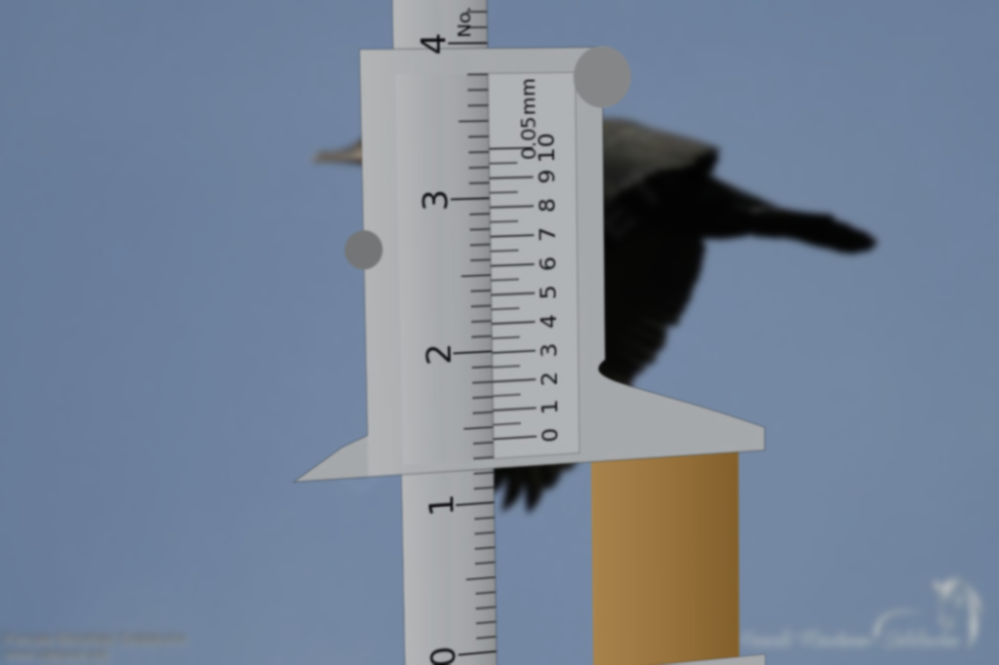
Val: 14.2
